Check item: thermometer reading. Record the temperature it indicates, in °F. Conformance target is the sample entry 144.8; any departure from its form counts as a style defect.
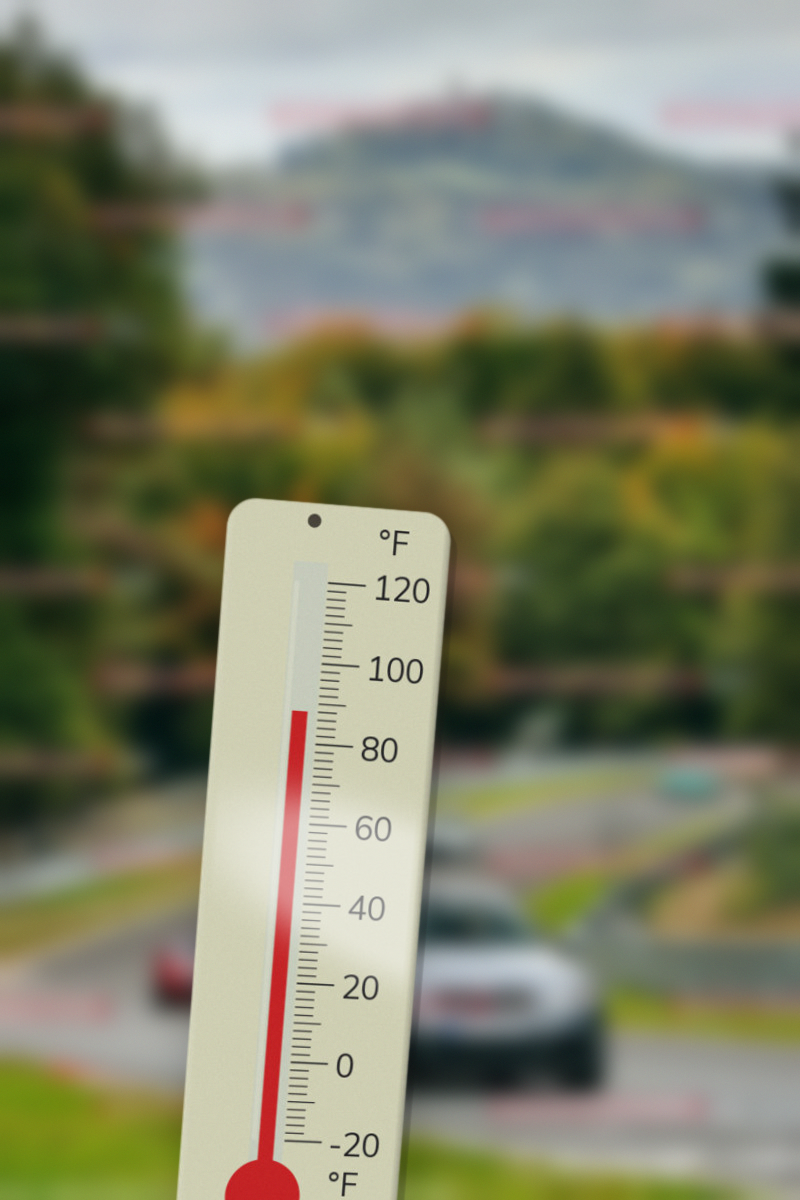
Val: 88
